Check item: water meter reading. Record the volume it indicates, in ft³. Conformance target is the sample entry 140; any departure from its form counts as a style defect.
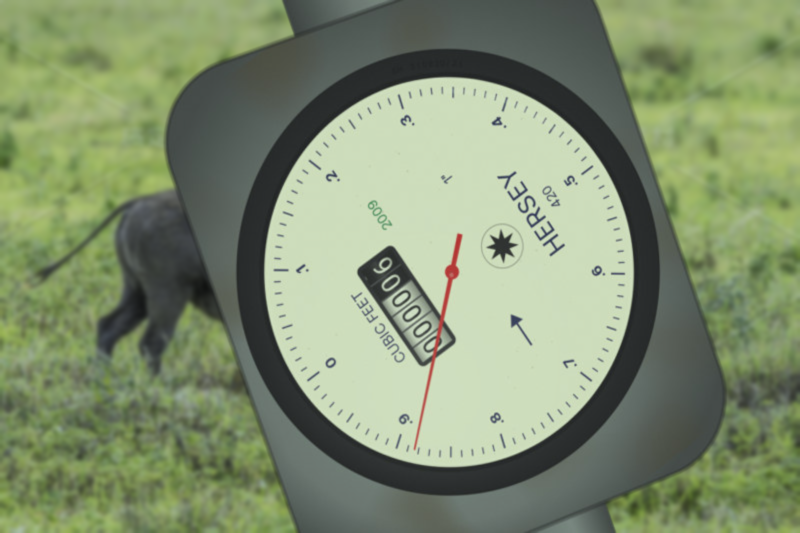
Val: 5.88
